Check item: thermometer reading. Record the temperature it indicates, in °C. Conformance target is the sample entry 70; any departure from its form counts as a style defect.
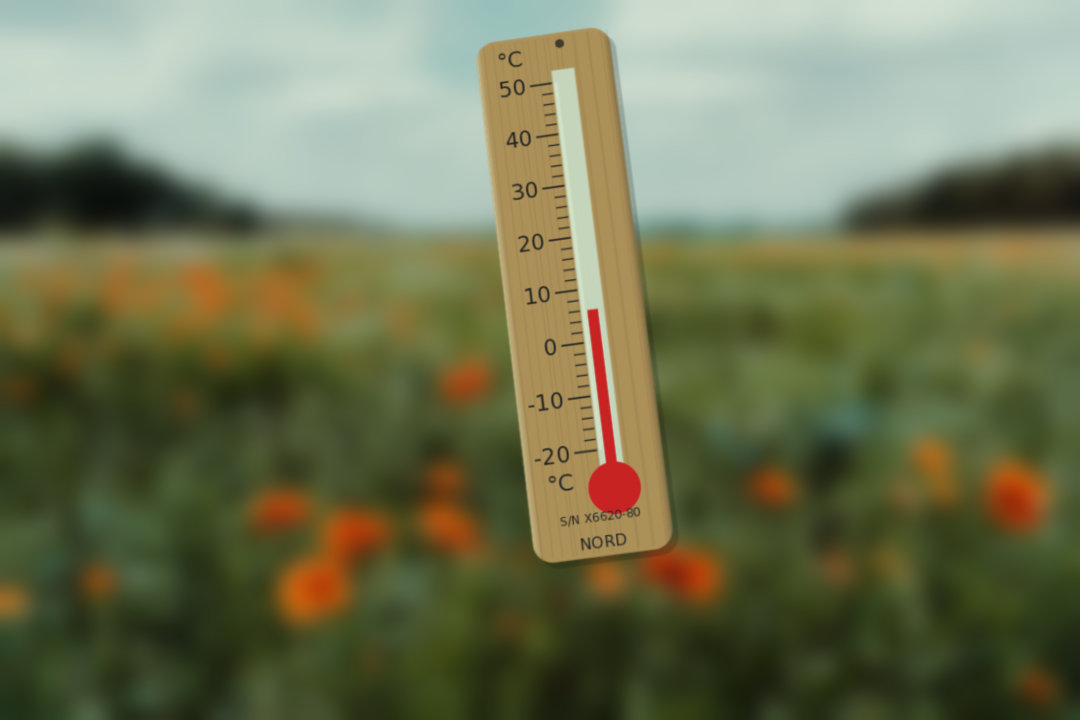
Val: 6
